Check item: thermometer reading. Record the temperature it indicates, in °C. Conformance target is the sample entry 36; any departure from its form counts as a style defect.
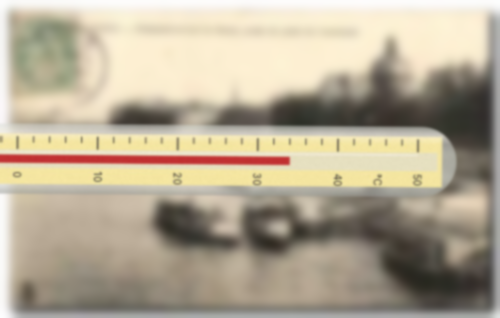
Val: 34
